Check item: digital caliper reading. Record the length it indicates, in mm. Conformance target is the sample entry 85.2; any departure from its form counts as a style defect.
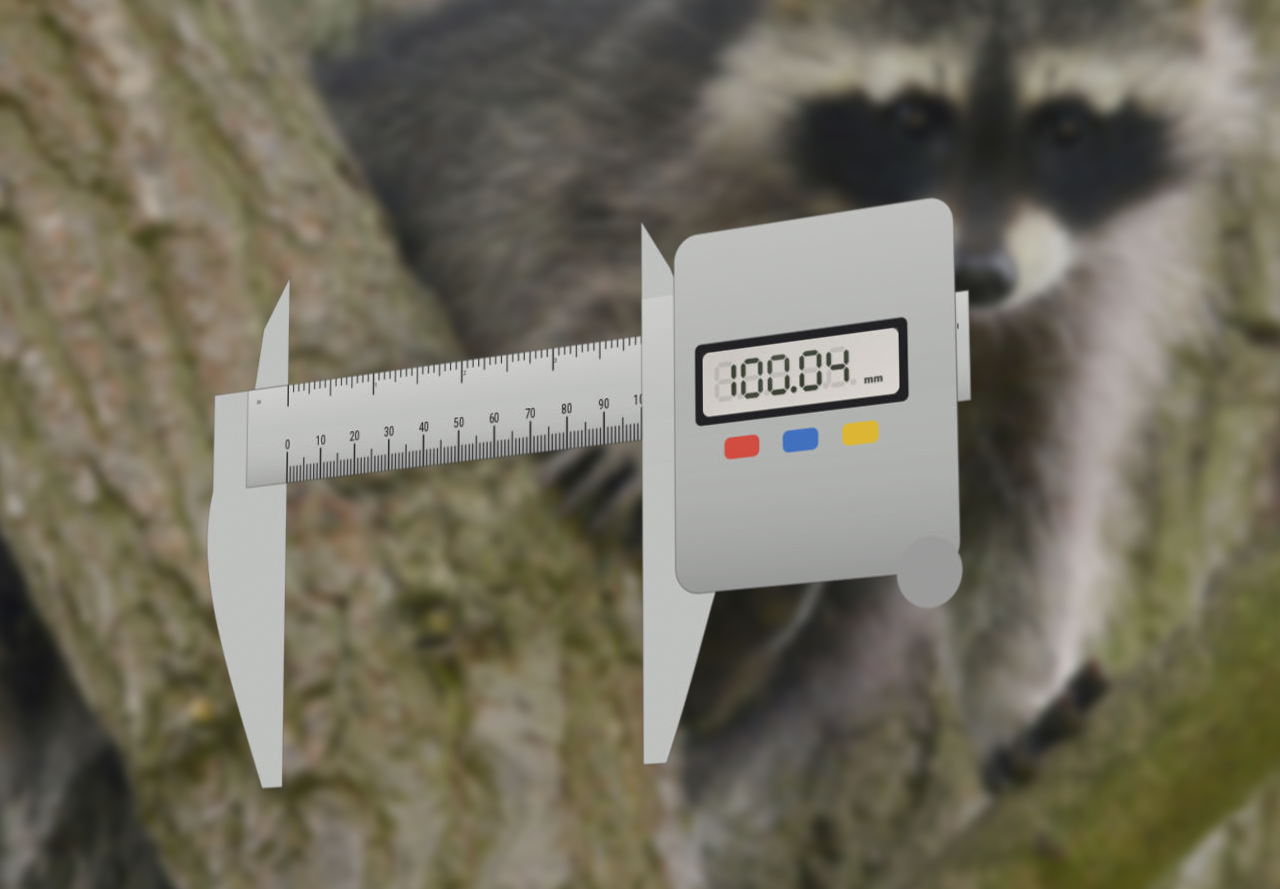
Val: 100.04
